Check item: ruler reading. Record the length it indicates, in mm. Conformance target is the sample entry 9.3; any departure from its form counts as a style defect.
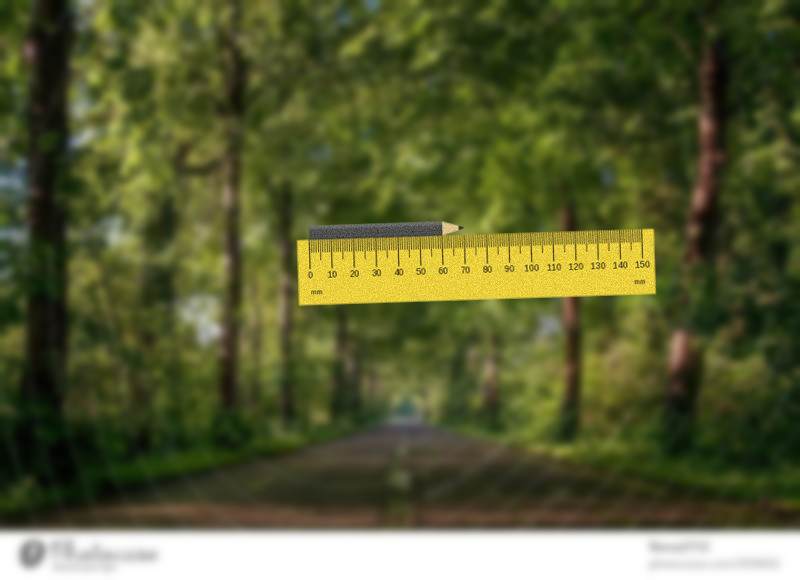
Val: 70
